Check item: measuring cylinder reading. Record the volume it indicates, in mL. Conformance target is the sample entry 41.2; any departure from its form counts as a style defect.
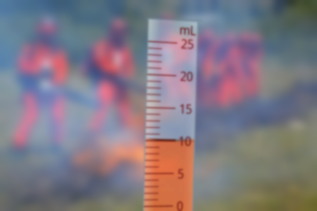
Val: 10
